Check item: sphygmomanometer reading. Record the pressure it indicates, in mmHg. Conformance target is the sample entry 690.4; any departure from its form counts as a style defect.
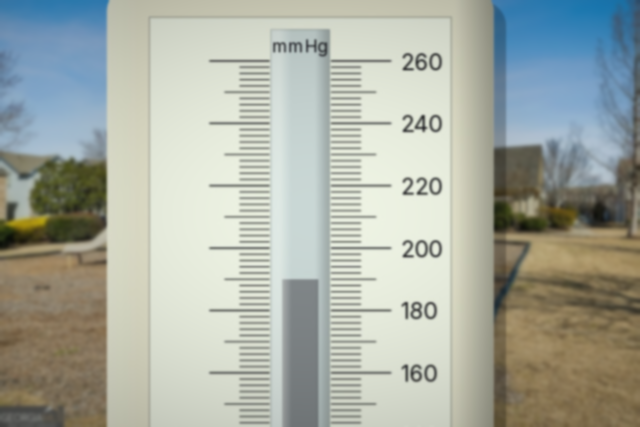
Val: 190
